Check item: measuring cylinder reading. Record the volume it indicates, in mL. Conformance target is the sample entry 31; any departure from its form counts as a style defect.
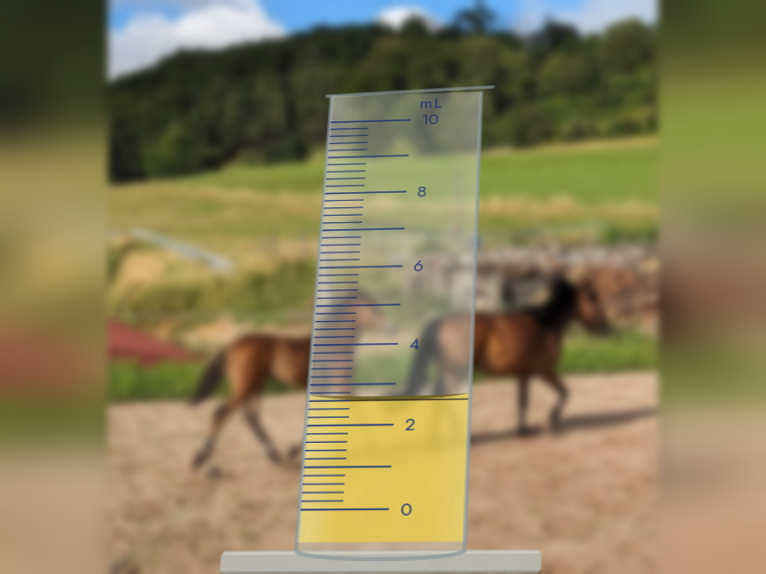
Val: 2.6
